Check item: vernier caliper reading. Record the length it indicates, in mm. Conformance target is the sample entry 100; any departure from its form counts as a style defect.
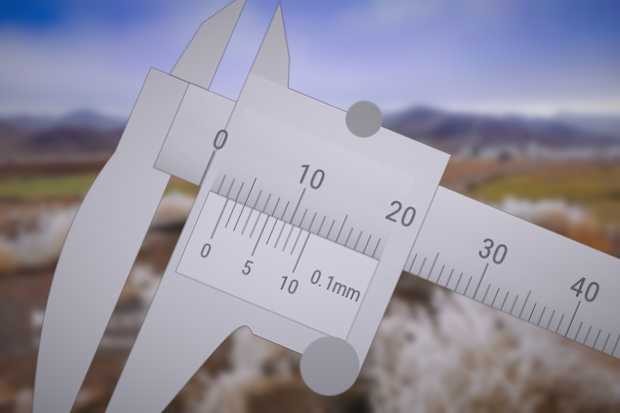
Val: 3.2
